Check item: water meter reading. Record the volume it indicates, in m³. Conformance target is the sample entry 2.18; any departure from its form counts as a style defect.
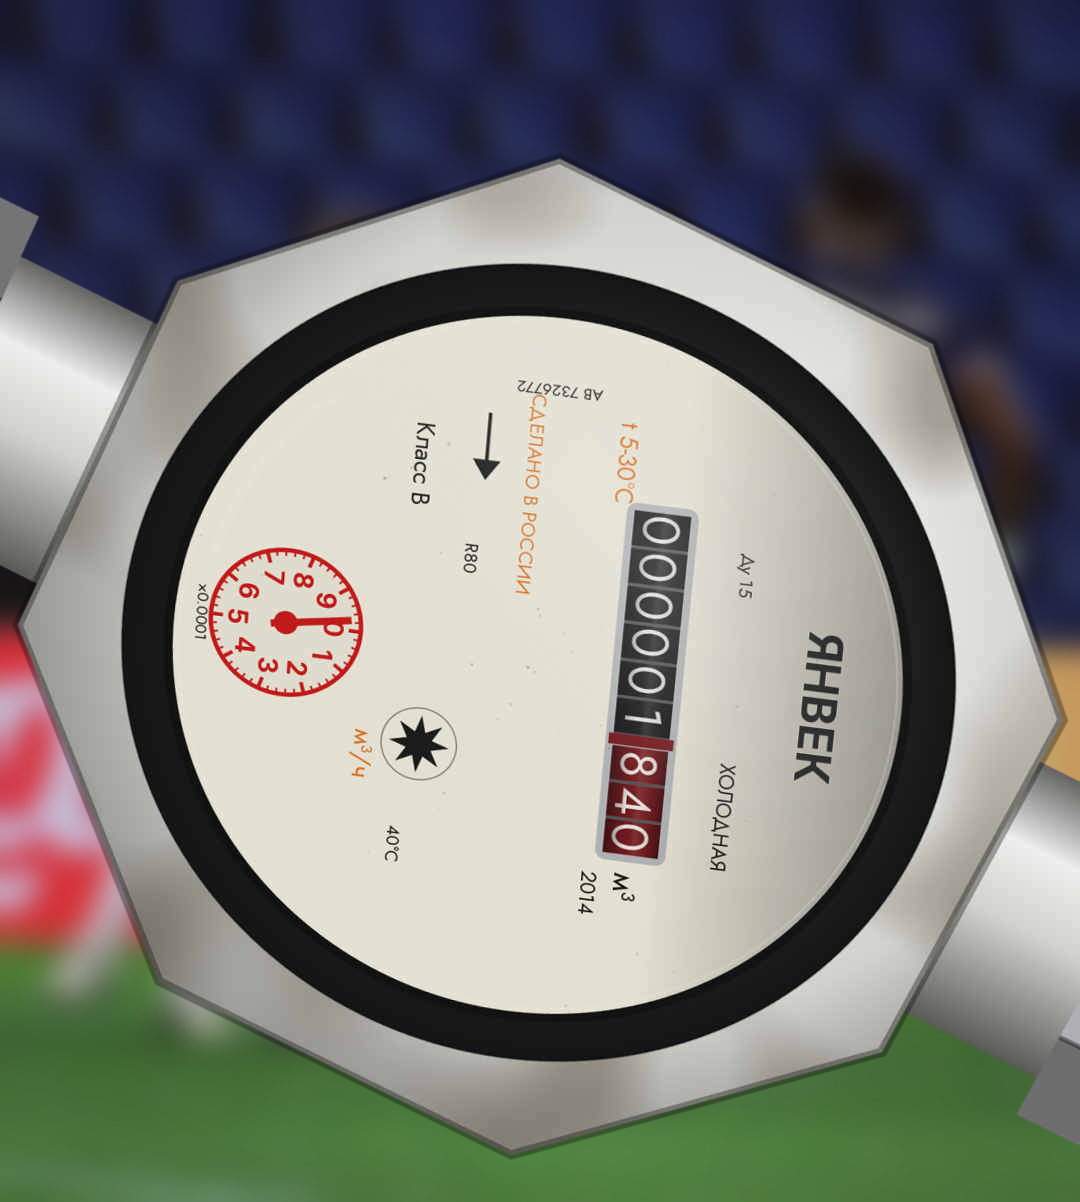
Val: 1.8399
